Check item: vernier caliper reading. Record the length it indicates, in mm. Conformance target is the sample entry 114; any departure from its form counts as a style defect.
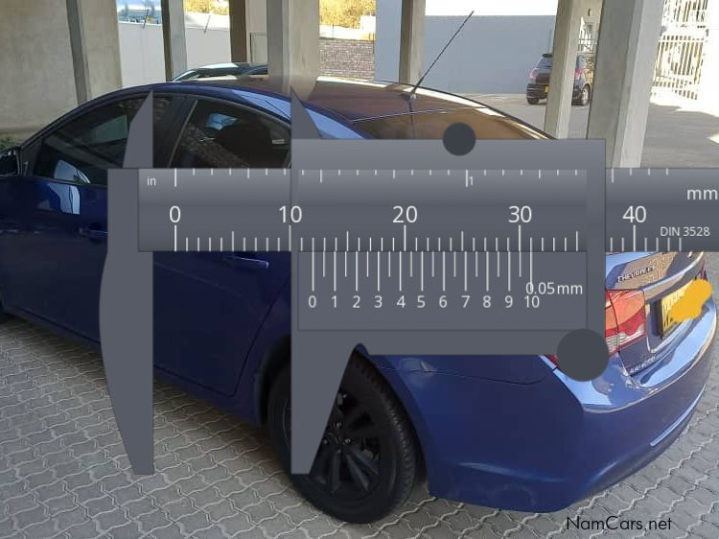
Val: 12.0
